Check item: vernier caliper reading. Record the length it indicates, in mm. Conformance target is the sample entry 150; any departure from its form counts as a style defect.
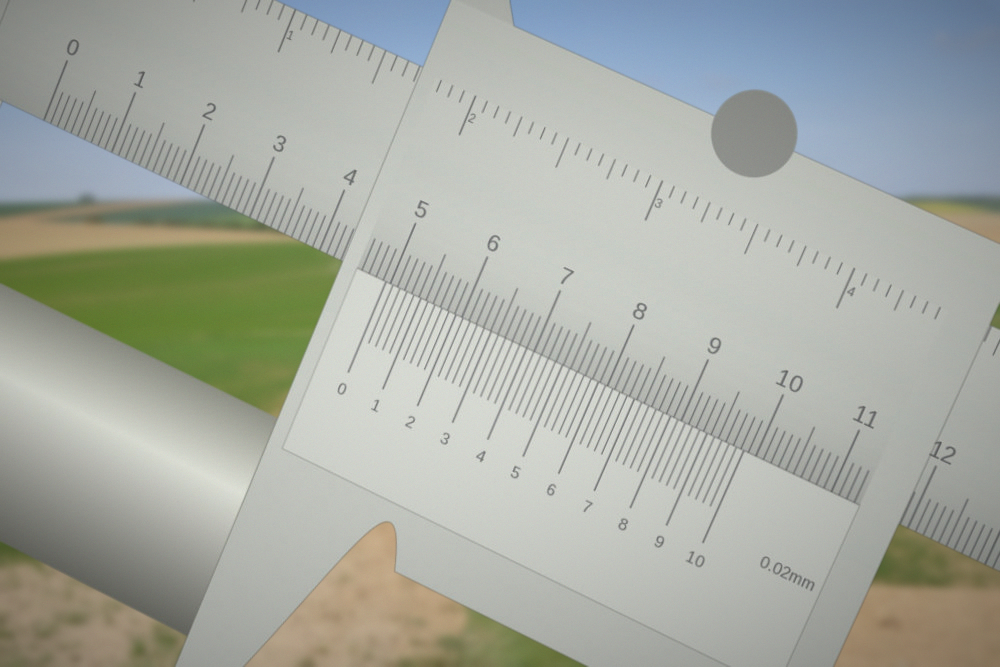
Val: 49.4
